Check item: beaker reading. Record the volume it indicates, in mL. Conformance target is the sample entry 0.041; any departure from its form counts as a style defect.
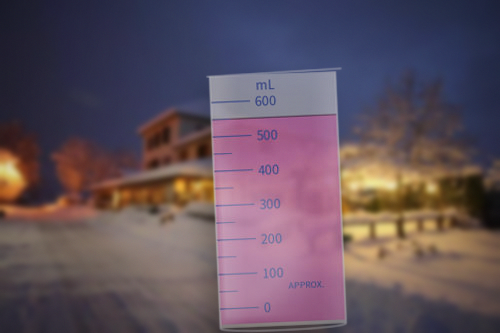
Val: 550
